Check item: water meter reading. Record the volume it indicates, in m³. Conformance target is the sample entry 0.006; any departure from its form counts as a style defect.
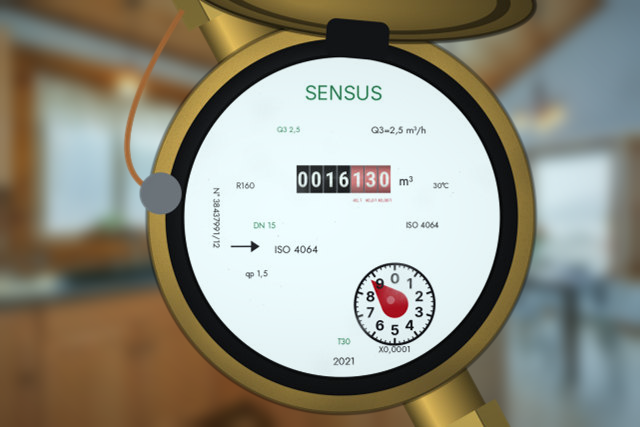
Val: 16.1308
